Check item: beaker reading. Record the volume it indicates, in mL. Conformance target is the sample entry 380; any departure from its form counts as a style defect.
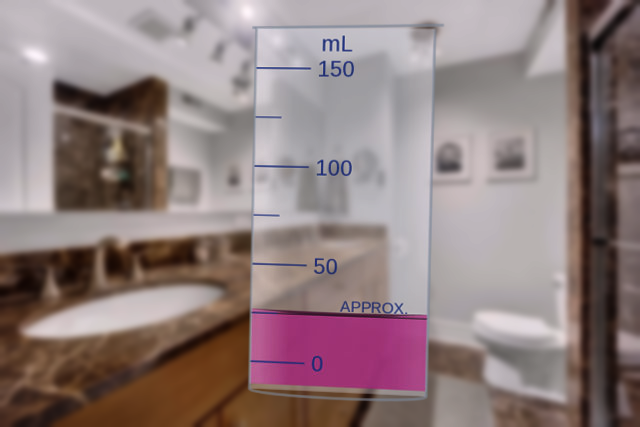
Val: 25
